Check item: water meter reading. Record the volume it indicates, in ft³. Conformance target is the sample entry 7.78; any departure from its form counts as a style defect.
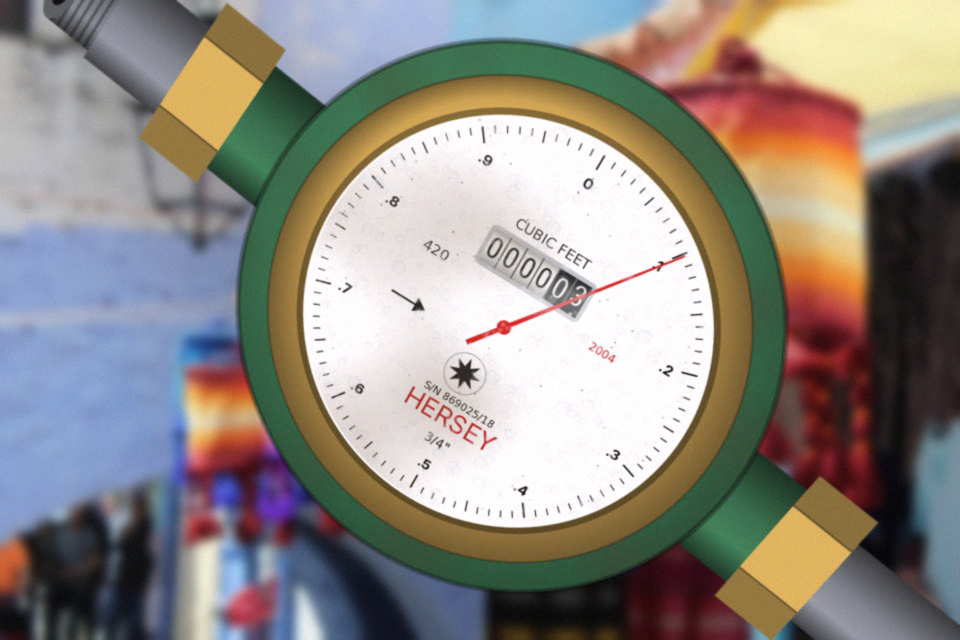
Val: 3.10
